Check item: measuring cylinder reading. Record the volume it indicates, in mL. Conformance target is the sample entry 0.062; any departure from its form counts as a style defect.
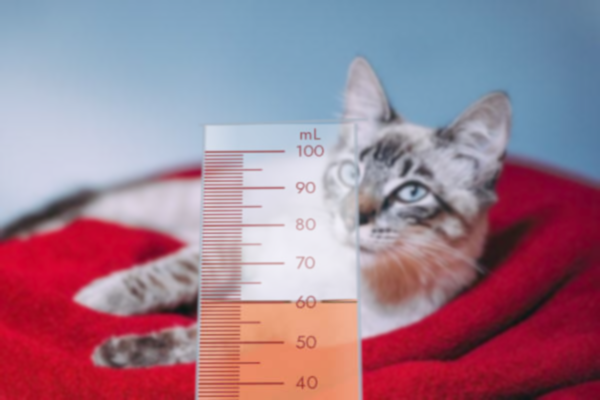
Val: 60
